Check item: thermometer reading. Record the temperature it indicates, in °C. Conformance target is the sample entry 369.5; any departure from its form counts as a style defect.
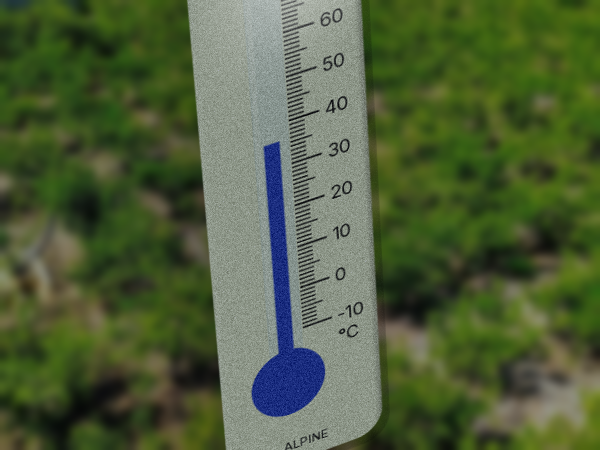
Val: 36
